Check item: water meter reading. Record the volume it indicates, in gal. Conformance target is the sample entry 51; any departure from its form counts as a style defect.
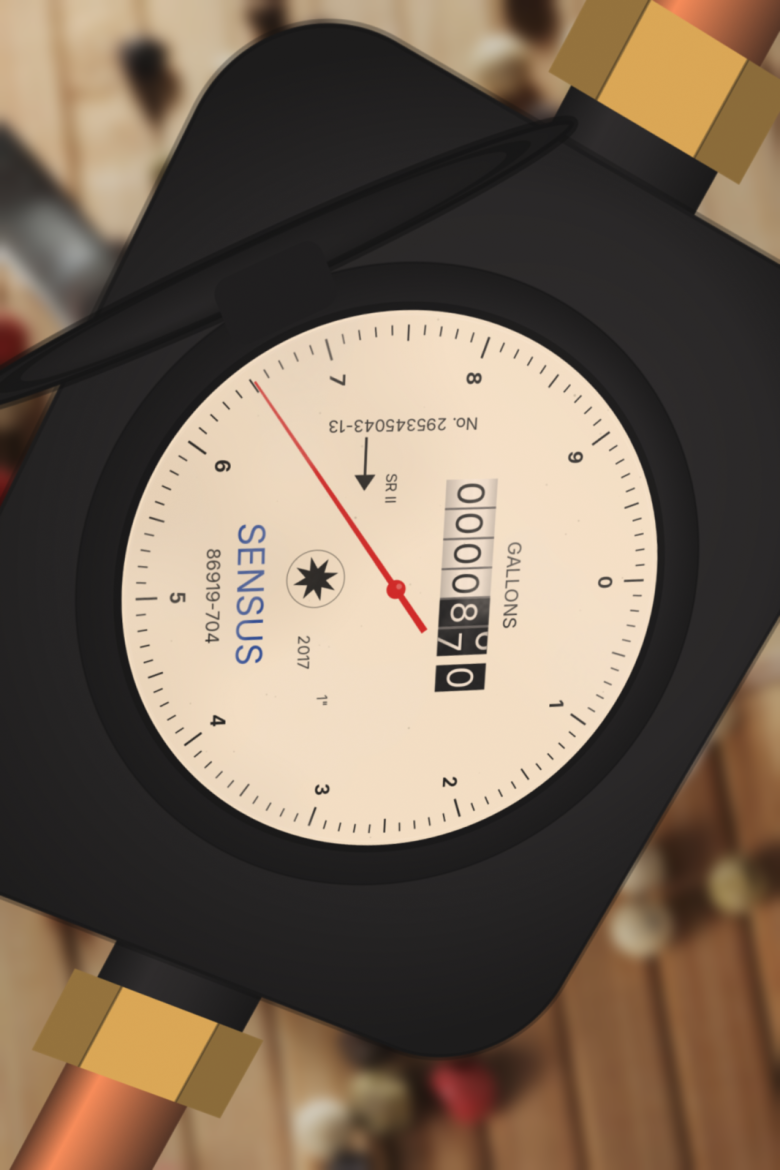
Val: 866.5
